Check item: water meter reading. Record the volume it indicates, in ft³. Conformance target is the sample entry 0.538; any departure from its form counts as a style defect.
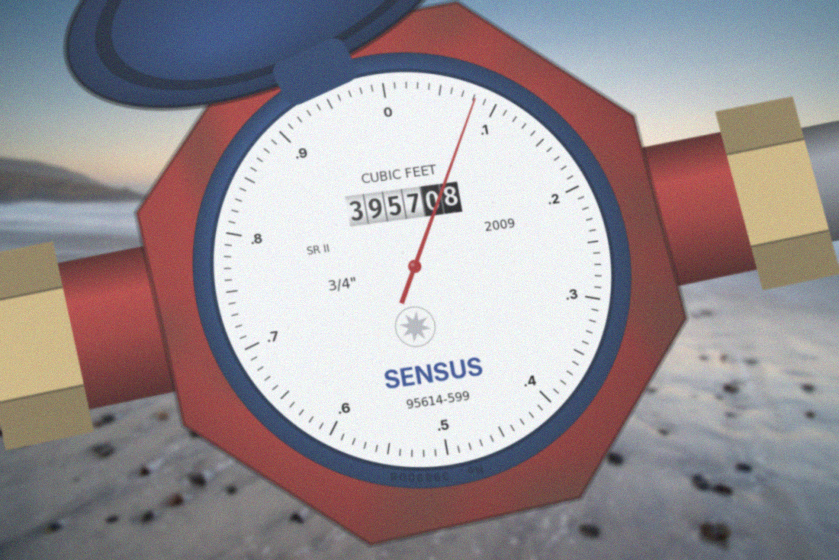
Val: 395708.08
